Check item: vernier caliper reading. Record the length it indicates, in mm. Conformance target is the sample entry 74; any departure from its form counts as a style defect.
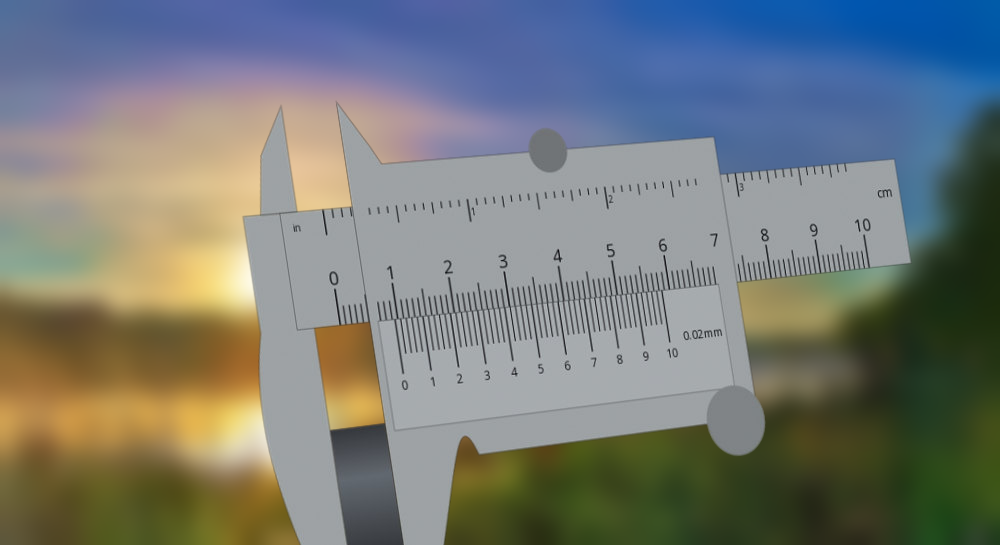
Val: 9.5
